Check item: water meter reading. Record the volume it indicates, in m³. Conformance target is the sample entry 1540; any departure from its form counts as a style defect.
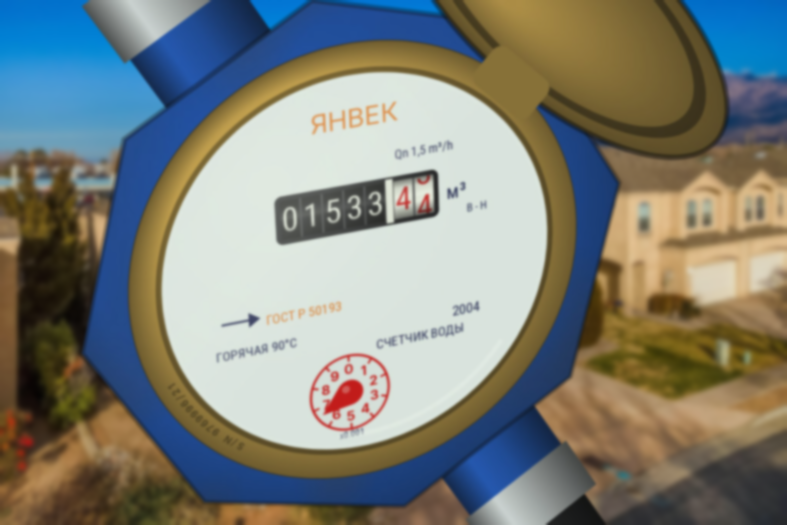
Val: 1533.436
